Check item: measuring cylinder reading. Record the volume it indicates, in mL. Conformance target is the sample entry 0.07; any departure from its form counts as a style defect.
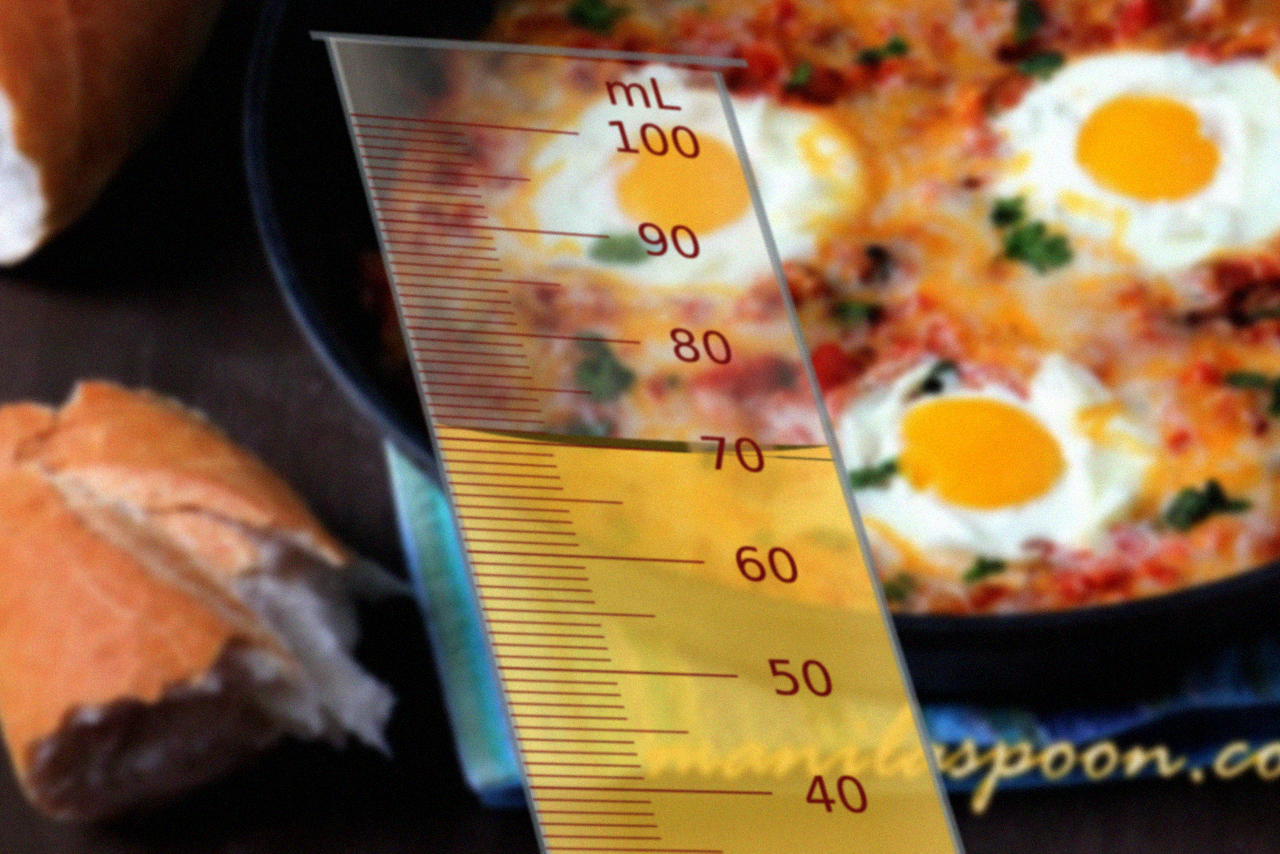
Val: 70
